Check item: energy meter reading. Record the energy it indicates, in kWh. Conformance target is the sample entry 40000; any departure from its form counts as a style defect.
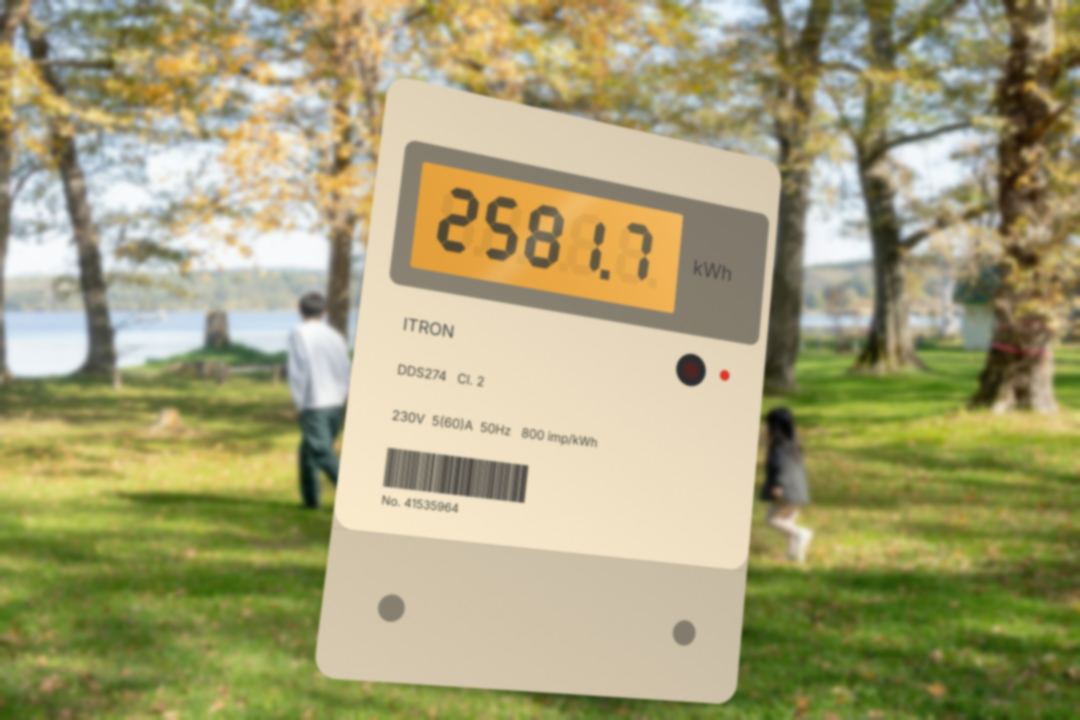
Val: 2581.7
